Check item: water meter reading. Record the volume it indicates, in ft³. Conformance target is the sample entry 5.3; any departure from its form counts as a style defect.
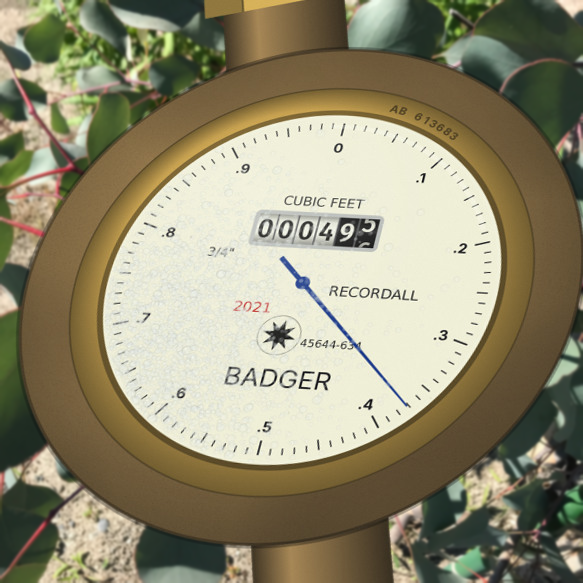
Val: 495.37
